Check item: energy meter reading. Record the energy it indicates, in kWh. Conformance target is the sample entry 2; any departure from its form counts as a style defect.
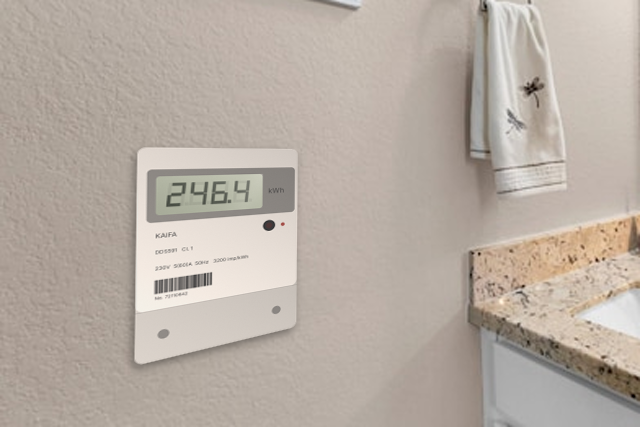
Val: 246.4
